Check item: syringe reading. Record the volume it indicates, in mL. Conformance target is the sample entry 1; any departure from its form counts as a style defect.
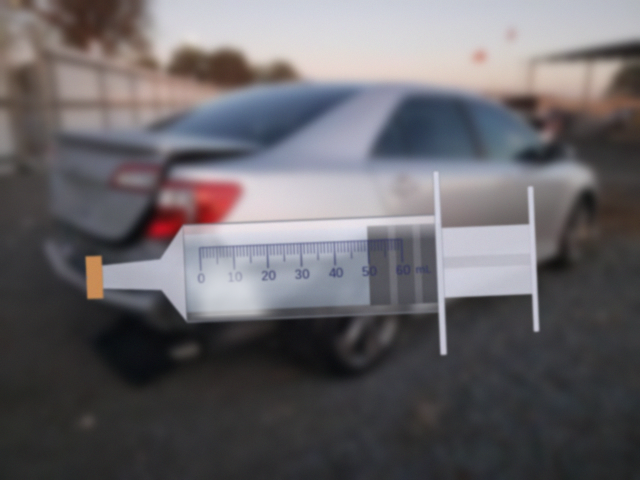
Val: 50
